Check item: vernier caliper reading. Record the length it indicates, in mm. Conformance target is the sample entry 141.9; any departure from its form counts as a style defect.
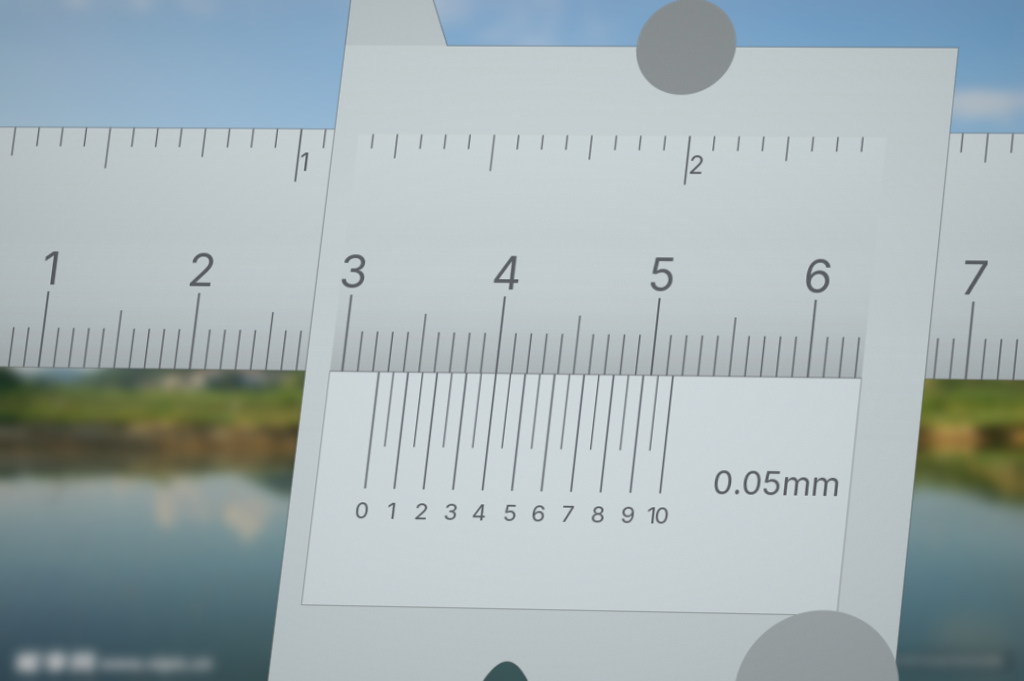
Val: 32.4
